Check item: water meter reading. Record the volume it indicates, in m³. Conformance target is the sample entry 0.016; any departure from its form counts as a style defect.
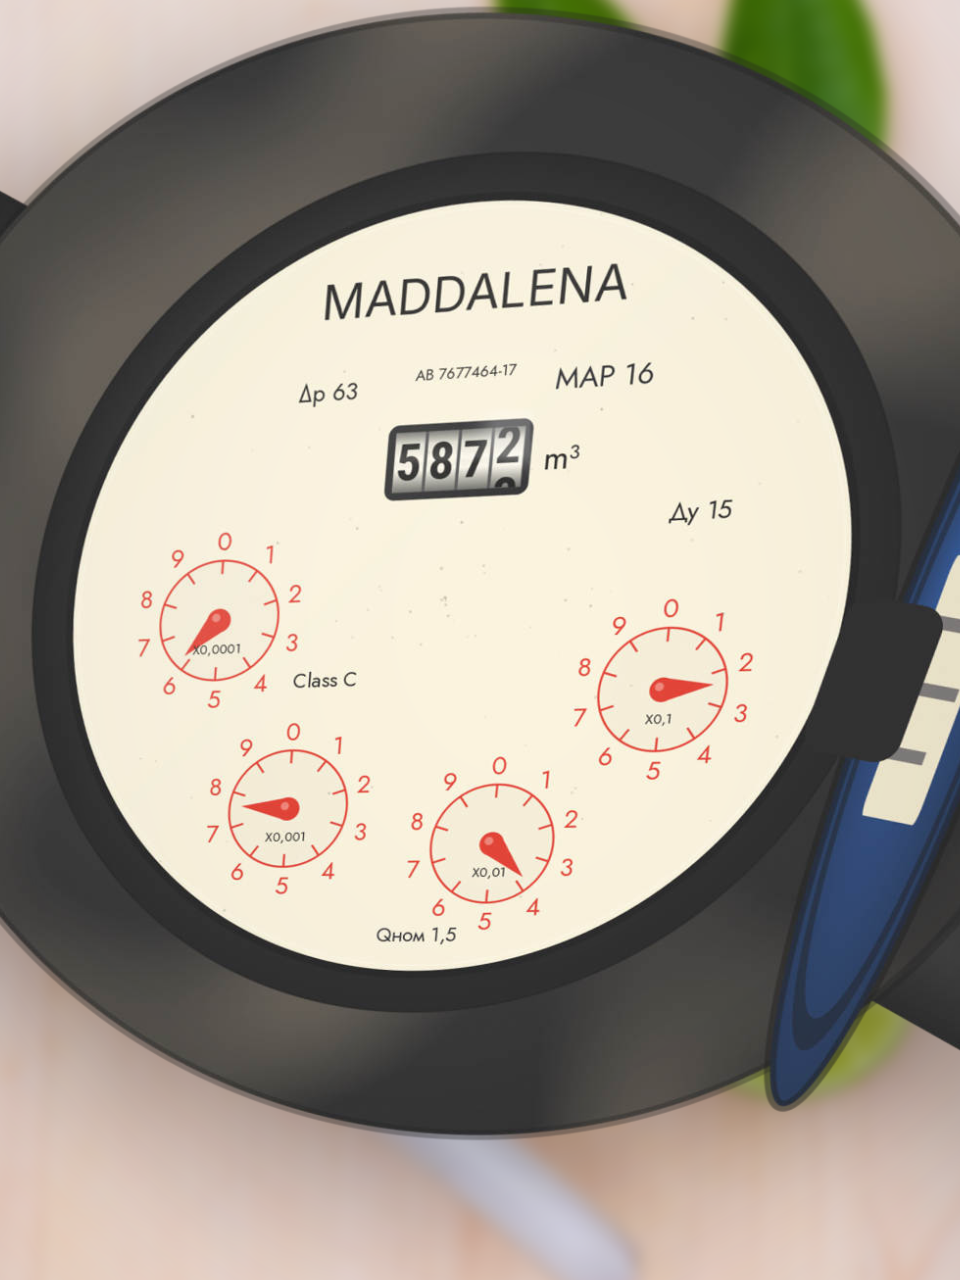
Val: 5872.2376
